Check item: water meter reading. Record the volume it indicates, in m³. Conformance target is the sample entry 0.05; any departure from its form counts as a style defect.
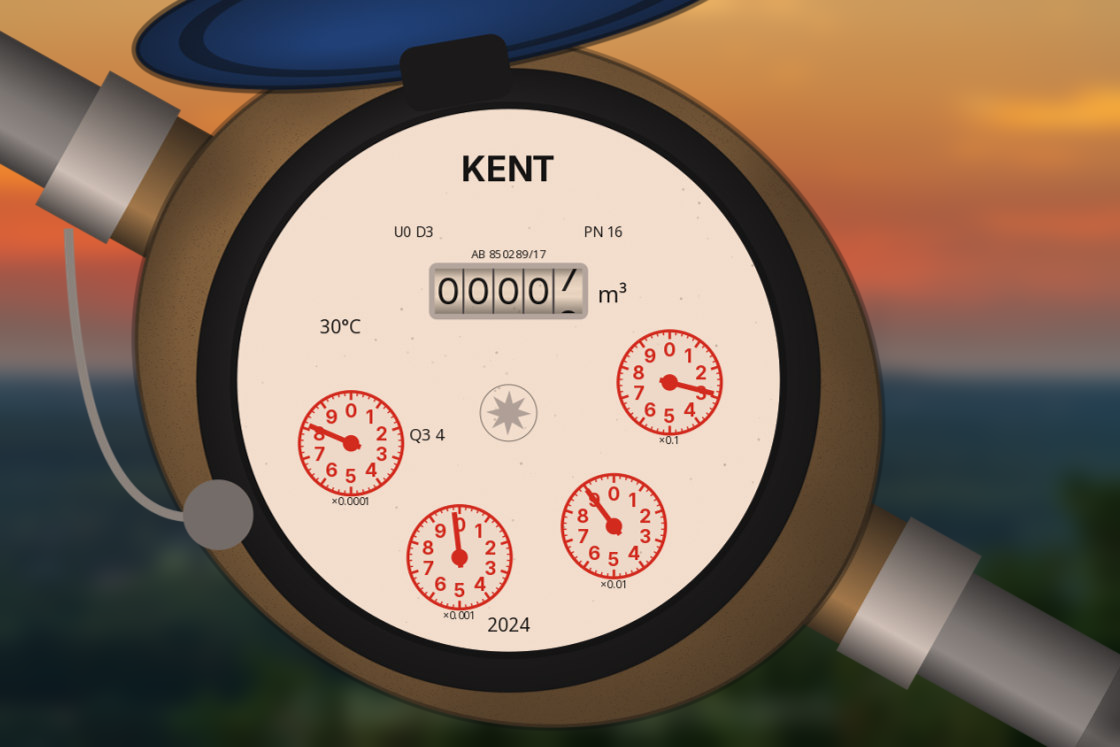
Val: 7.2898
